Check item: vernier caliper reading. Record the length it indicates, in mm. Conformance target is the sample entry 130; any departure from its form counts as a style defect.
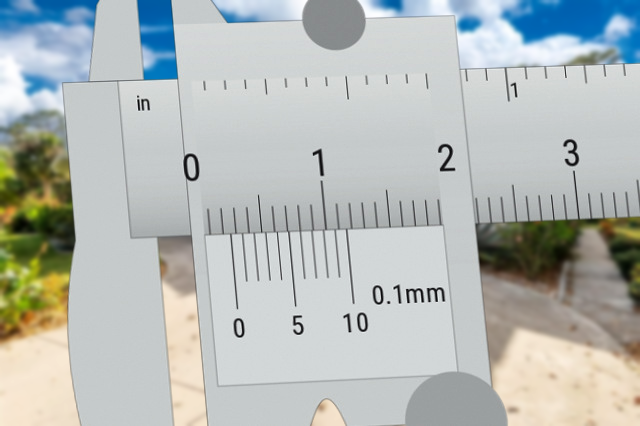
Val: 2.6
